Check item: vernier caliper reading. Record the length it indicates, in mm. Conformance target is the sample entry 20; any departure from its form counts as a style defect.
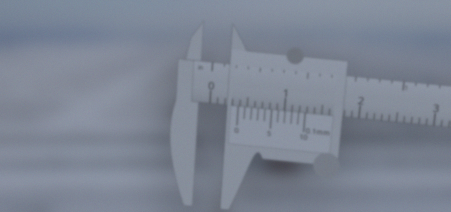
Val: 3.8
